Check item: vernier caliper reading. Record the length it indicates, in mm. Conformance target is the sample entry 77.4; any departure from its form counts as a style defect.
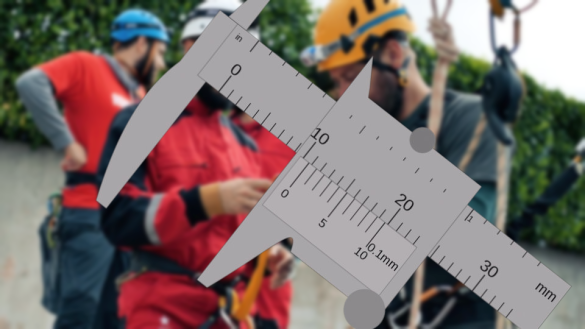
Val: 10.7
